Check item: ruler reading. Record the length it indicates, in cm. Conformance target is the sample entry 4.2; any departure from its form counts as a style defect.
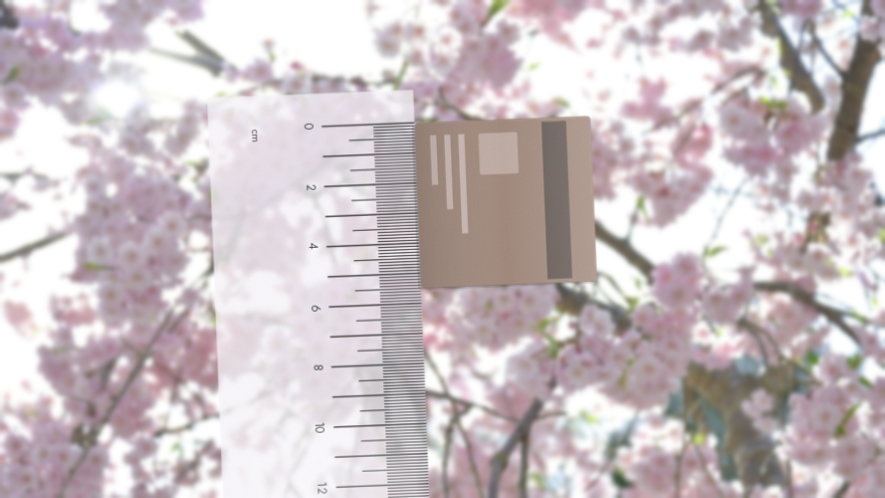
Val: 5.5
